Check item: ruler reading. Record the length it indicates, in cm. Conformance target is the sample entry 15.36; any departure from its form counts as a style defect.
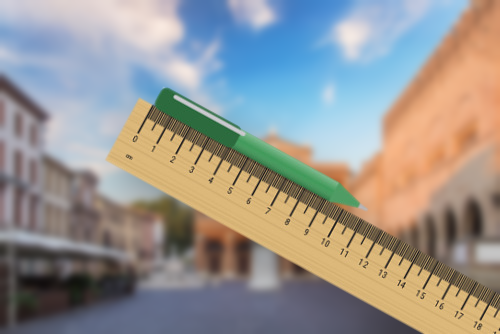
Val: 11
